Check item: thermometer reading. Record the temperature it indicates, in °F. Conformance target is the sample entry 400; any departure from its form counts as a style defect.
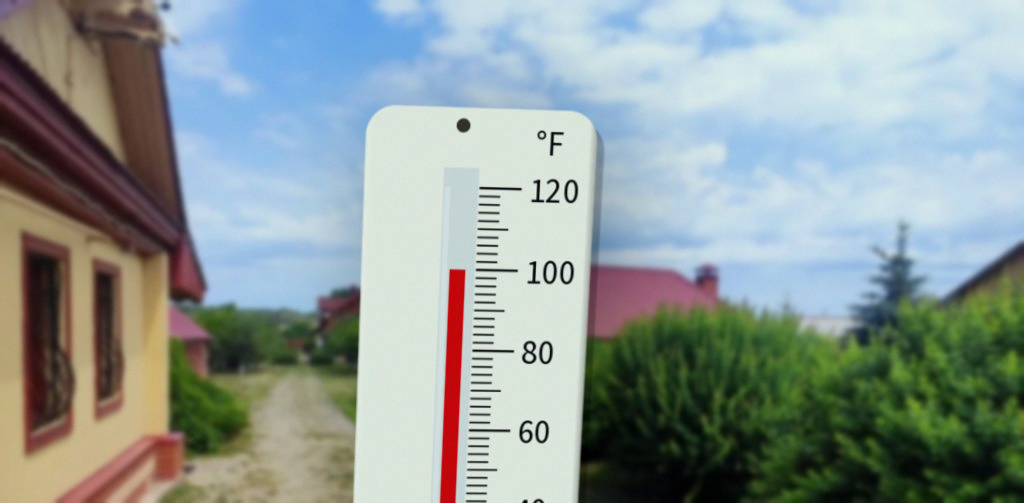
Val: 100
